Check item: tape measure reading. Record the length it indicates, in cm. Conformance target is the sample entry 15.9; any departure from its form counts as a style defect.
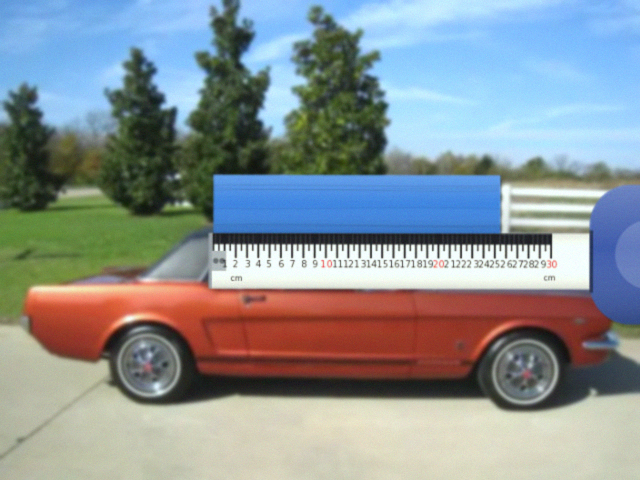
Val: 25.5
